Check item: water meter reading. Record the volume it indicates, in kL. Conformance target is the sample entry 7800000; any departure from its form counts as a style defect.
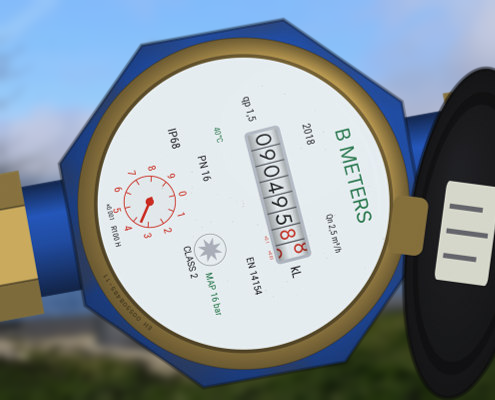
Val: 90495.883
